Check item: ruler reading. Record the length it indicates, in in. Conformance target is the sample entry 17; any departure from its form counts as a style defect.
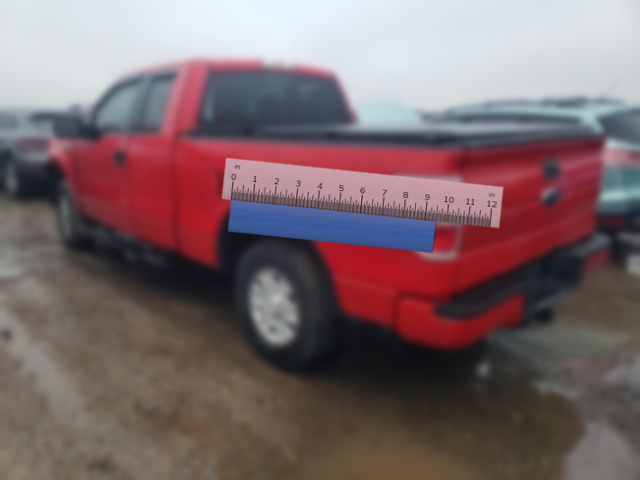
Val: 9.5
